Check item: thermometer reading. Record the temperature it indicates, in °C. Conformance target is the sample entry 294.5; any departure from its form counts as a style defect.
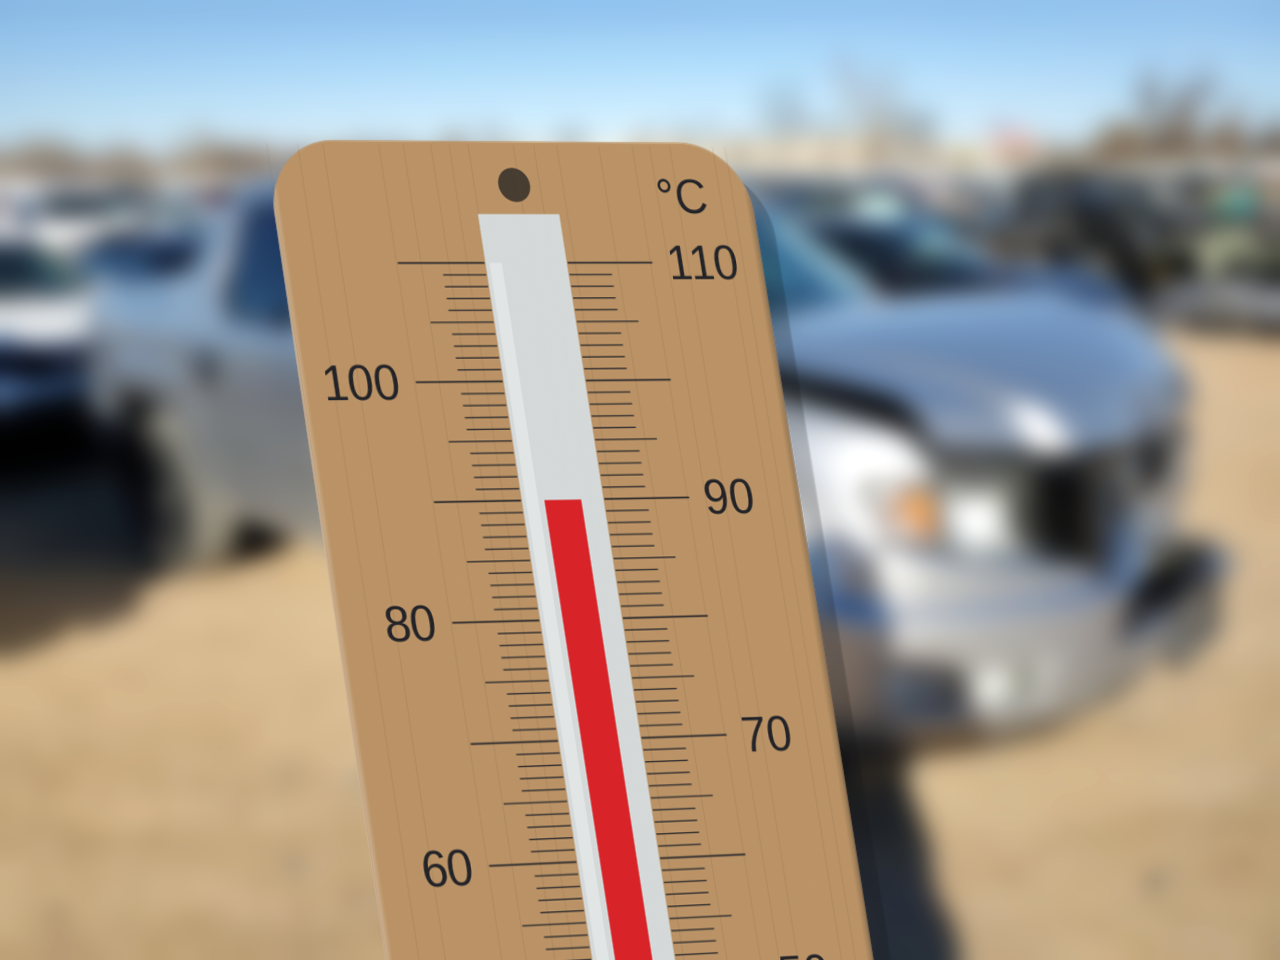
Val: 90
